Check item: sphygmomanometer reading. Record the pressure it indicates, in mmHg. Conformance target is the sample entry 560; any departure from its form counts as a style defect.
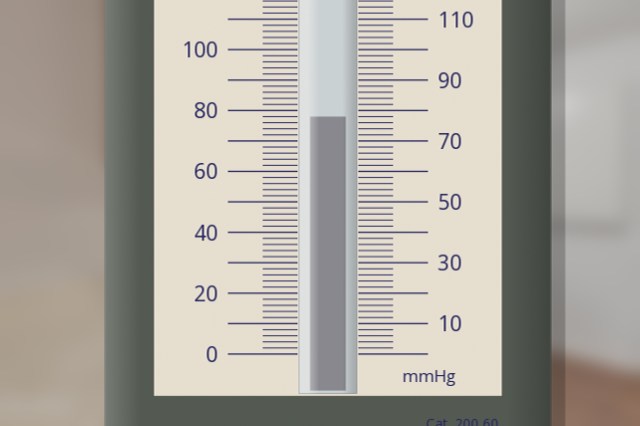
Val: 78
